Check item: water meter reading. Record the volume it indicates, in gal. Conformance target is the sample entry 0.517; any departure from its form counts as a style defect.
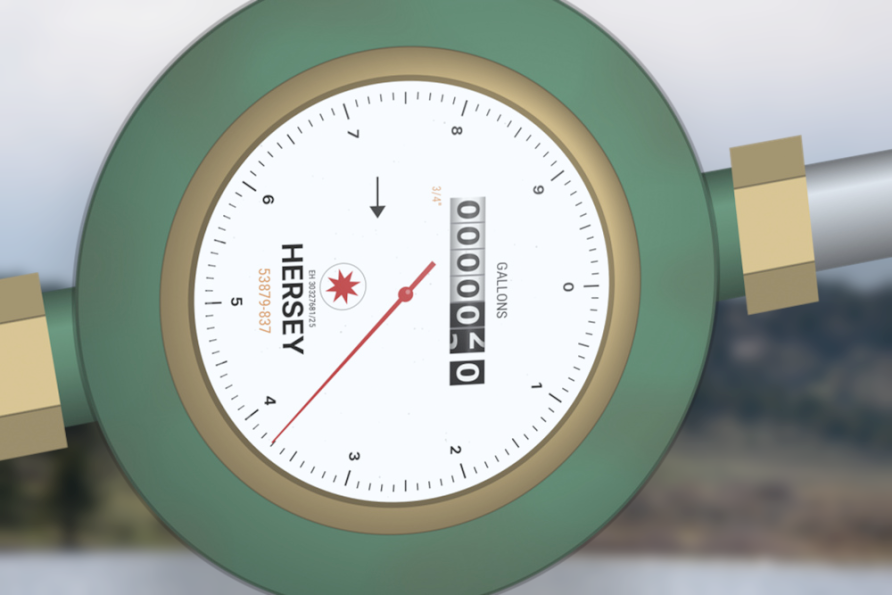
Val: 23.7
